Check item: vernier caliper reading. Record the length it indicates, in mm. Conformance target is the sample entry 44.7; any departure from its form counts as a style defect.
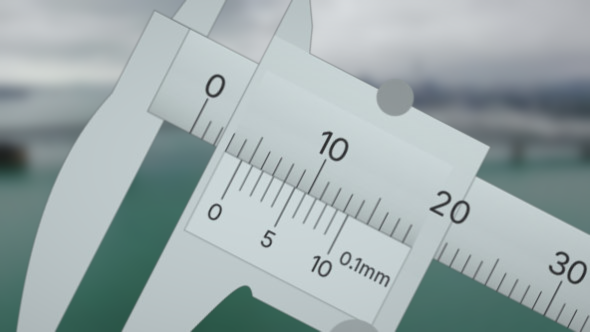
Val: 4.4
